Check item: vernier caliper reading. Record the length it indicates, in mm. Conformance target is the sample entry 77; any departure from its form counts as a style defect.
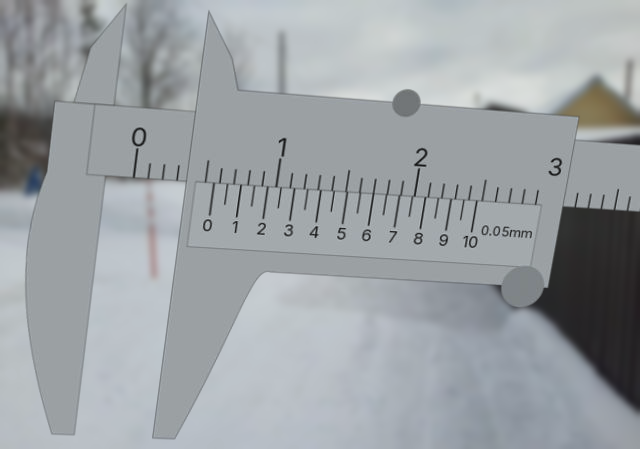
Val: 5.6
